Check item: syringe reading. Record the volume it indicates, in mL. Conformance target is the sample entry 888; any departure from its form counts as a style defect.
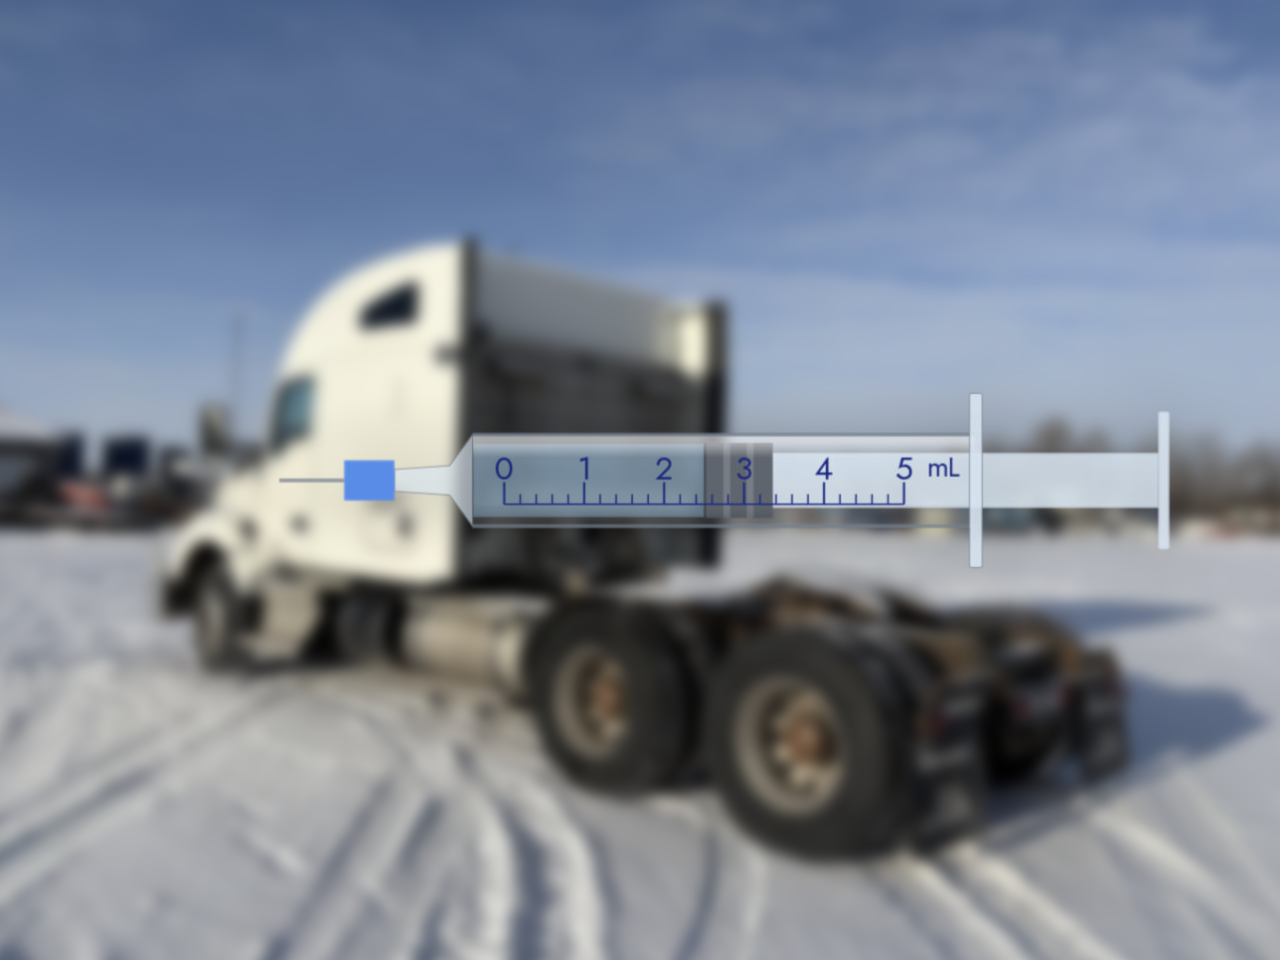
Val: 2.5
